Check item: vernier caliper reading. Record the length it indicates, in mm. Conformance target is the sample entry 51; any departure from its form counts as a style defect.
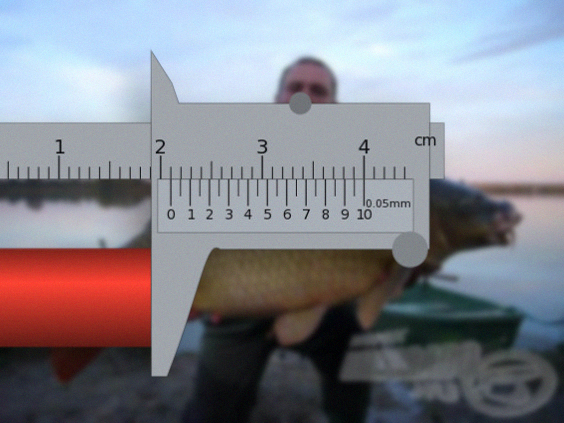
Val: 21.0
